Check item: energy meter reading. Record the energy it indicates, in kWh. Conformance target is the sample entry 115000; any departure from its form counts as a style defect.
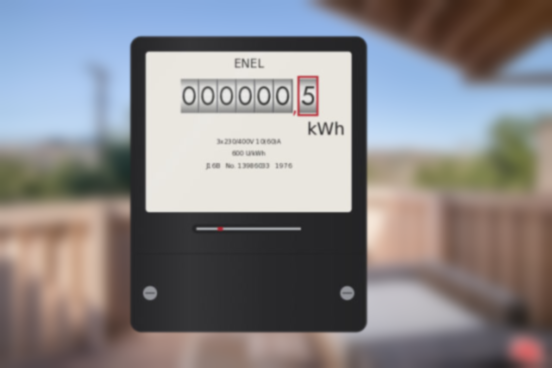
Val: 0.5
